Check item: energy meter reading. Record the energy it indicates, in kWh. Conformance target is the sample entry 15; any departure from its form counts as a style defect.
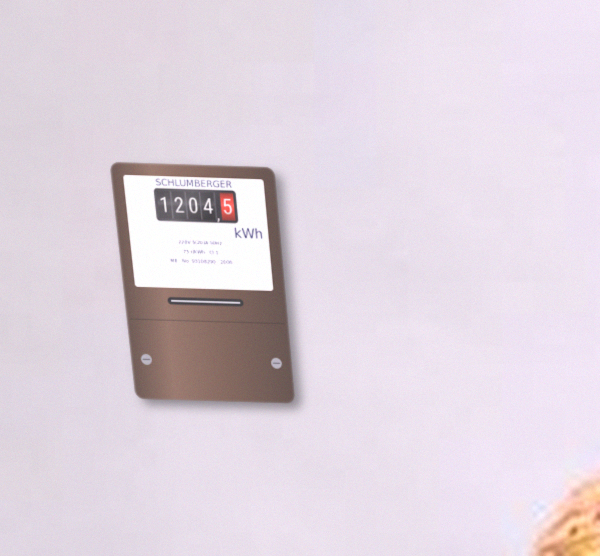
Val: 1204.5
